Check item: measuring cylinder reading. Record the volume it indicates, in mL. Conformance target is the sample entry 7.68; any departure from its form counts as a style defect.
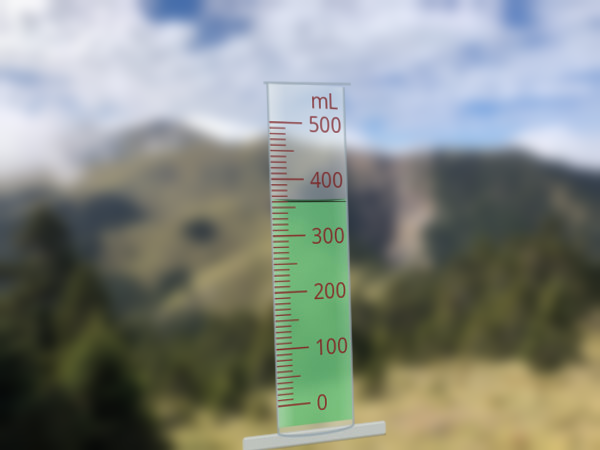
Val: 360
